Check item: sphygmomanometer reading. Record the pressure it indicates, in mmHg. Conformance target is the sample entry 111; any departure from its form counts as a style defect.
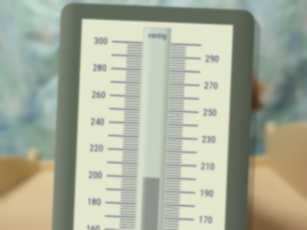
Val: 200
